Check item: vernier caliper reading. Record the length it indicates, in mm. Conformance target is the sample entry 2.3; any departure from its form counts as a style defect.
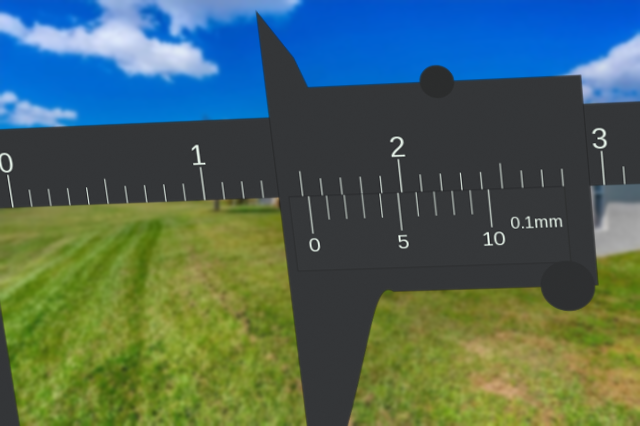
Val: 15.3
